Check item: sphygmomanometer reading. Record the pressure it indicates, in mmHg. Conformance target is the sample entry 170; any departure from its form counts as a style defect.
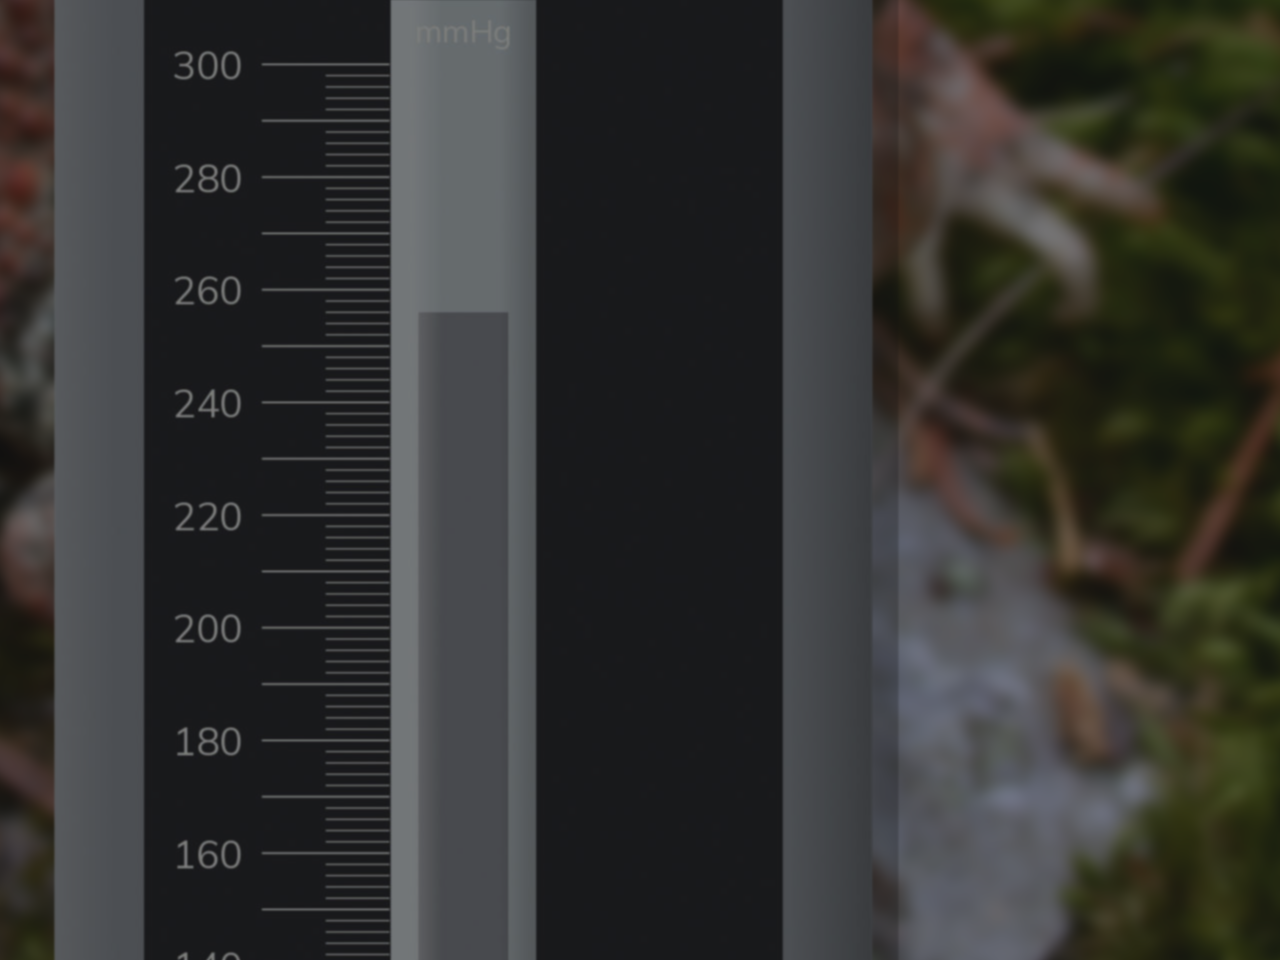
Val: 256
